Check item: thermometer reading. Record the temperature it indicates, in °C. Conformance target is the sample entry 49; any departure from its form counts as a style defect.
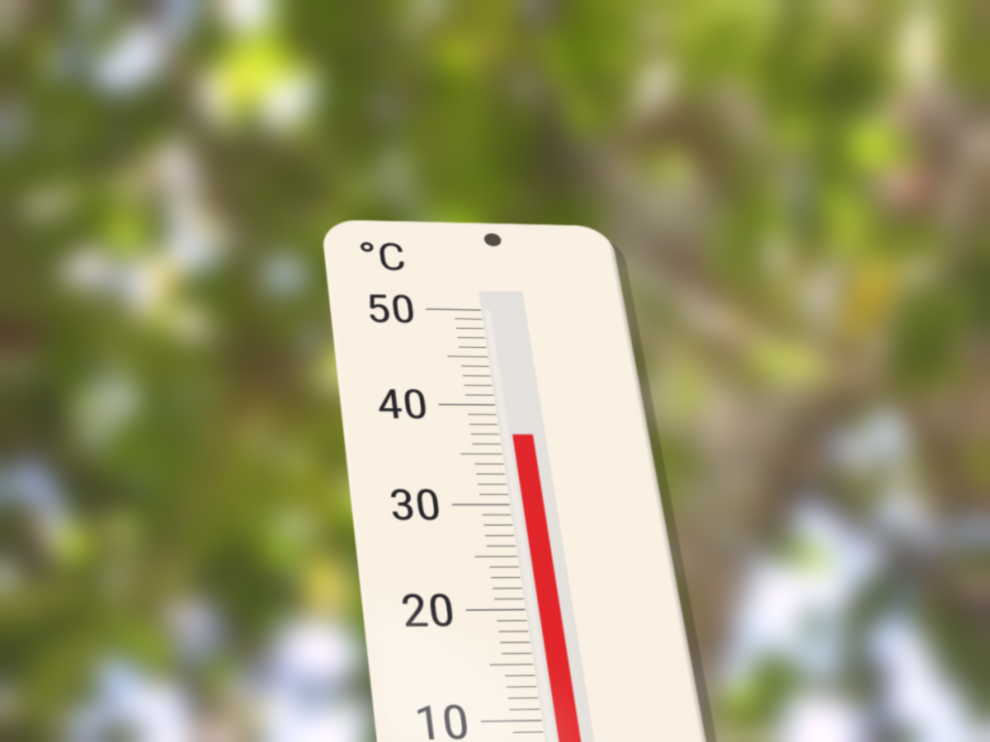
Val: 37
